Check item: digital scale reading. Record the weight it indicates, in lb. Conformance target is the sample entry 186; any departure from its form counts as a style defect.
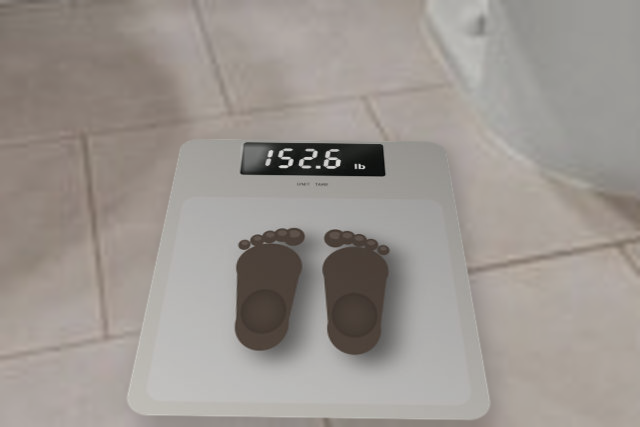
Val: 152.6
